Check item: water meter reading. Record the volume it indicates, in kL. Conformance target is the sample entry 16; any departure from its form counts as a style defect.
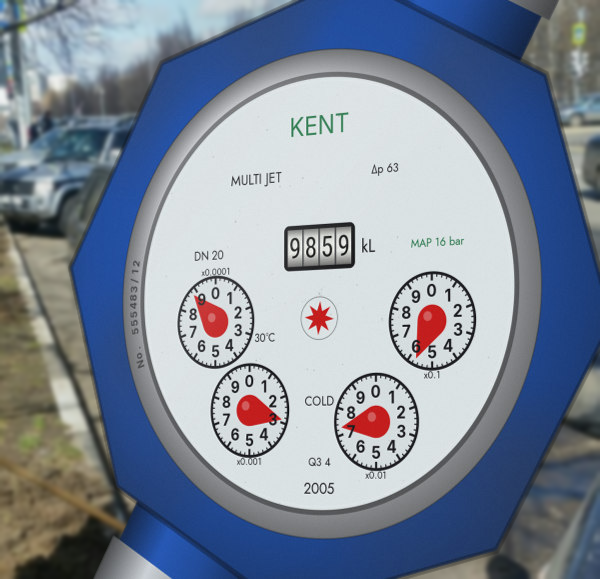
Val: 9859.5728
